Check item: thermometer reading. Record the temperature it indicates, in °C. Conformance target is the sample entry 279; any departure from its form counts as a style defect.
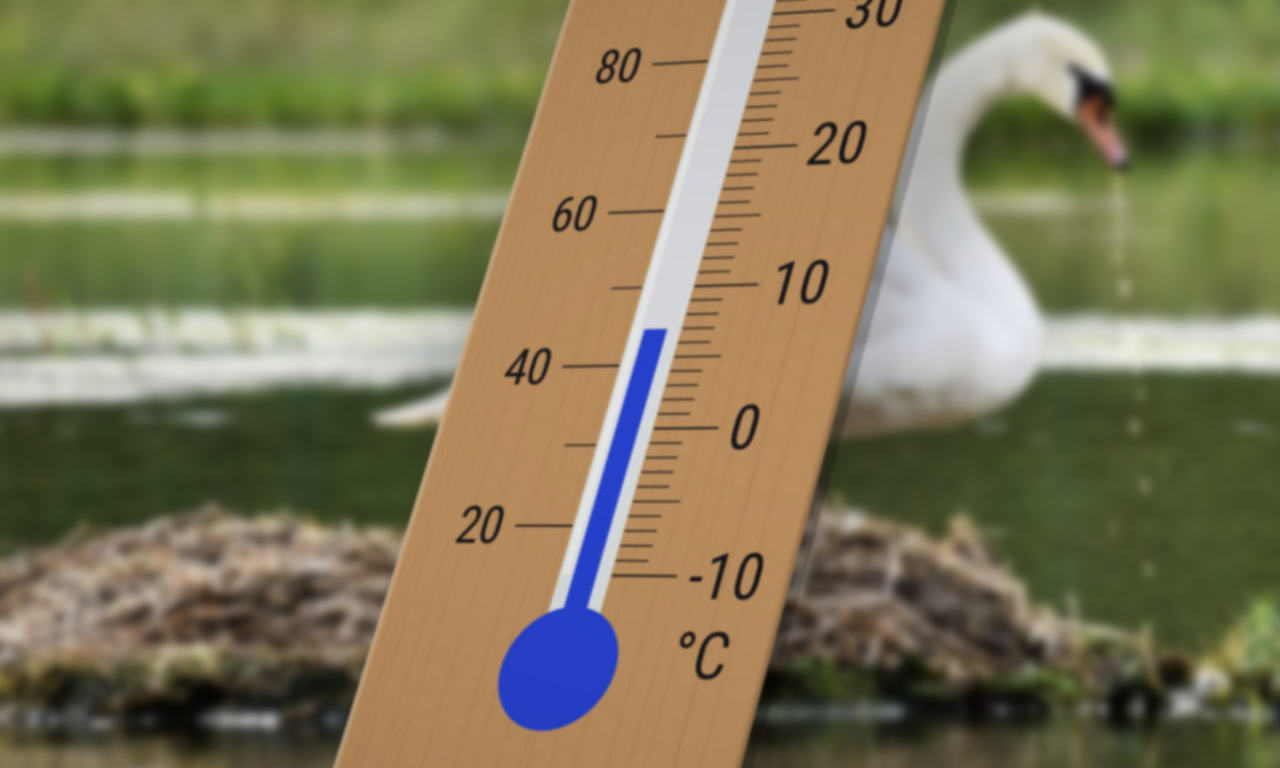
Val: 7
